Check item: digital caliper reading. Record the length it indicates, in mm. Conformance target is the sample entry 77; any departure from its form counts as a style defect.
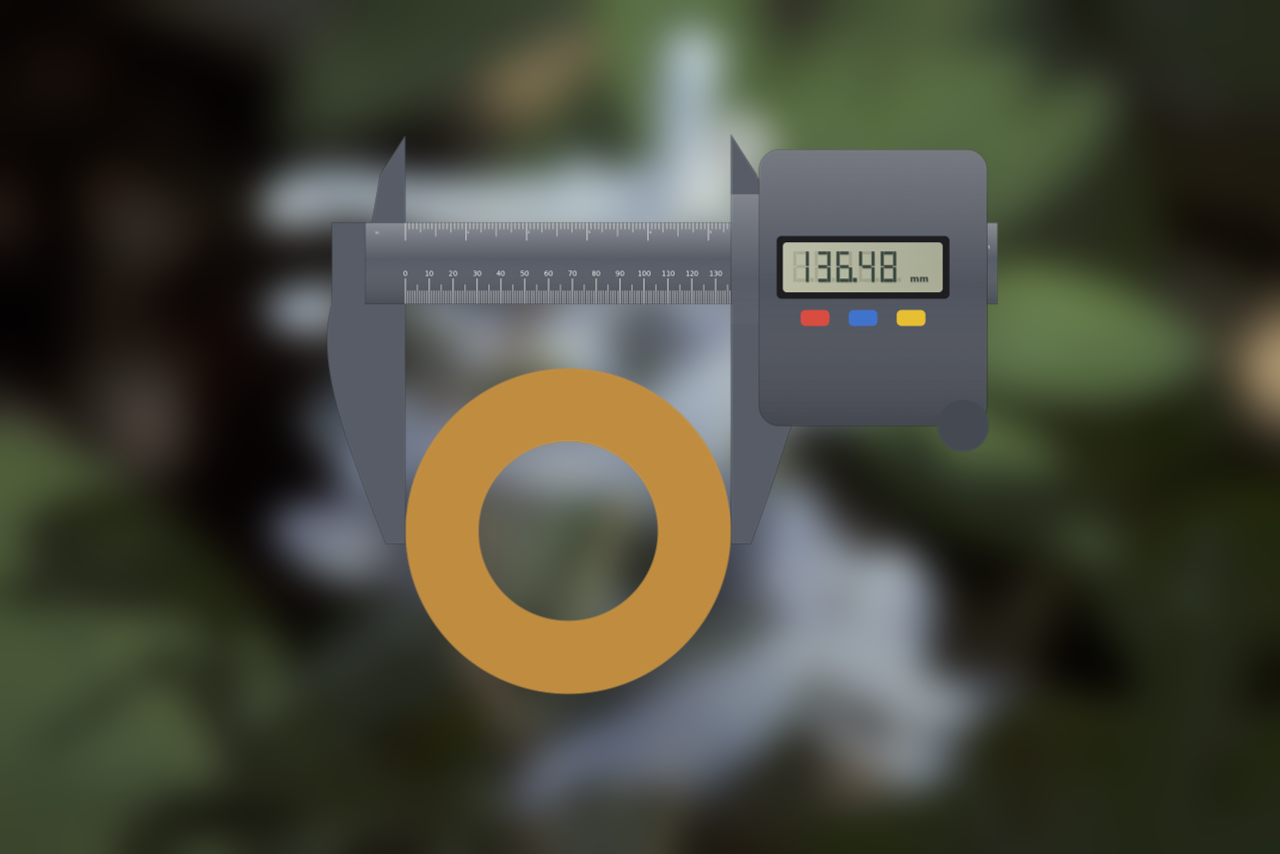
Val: 136.48
